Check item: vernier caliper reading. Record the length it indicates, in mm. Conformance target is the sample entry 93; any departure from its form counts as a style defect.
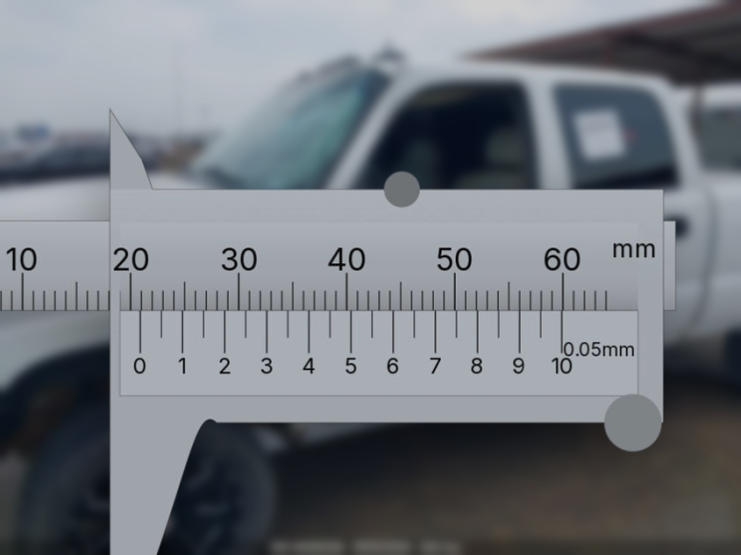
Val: 20.9
